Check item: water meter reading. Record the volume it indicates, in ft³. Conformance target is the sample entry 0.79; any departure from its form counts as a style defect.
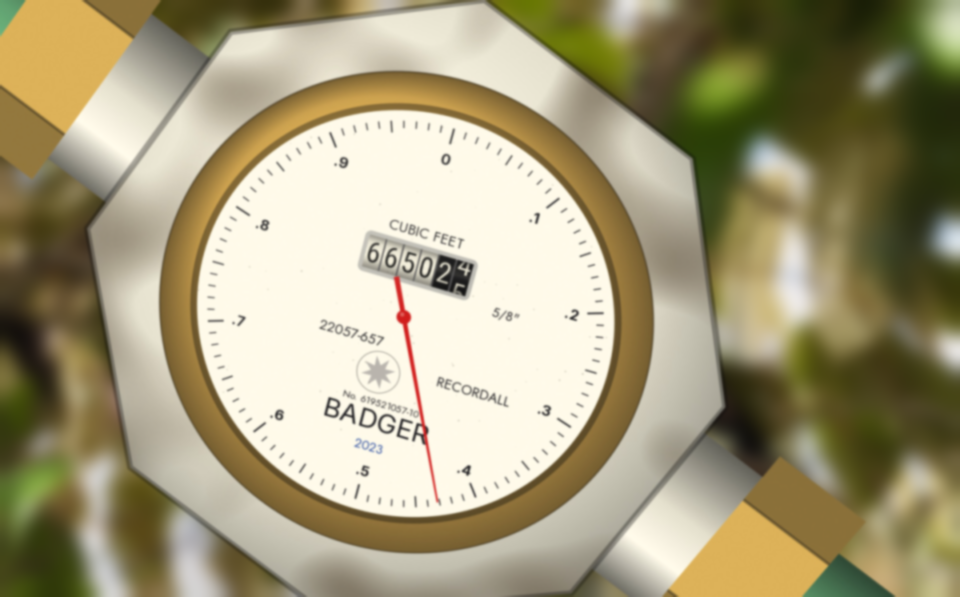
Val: 665024.43
